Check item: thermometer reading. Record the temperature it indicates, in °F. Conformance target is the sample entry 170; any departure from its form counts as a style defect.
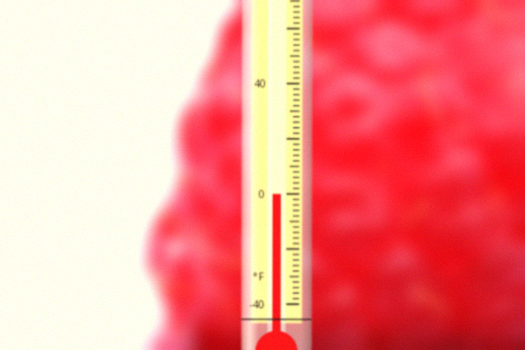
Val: 0
